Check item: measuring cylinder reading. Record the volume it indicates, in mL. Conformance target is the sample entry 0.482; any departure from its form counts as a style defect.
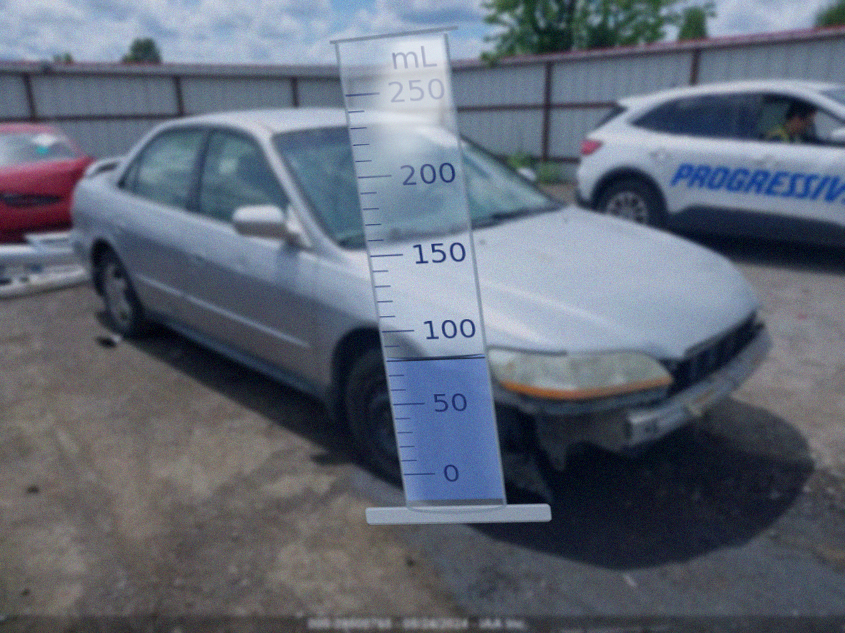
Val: 80
